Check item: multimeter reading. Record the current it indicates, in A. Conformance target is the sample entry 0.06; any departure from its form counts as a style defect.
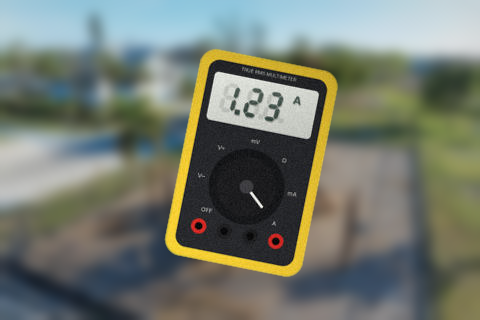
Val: 1.23
